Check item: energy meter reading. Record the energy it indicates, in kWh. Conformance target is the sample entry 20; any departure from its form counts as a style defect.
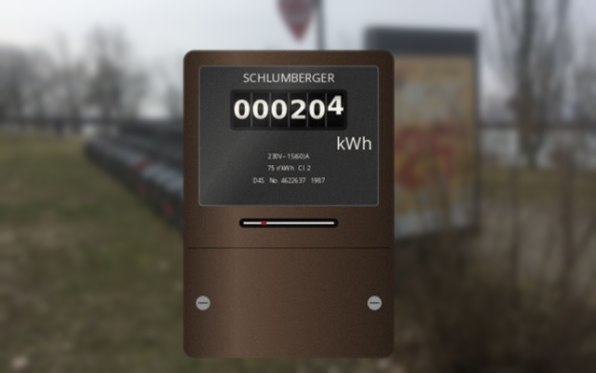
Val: 204
